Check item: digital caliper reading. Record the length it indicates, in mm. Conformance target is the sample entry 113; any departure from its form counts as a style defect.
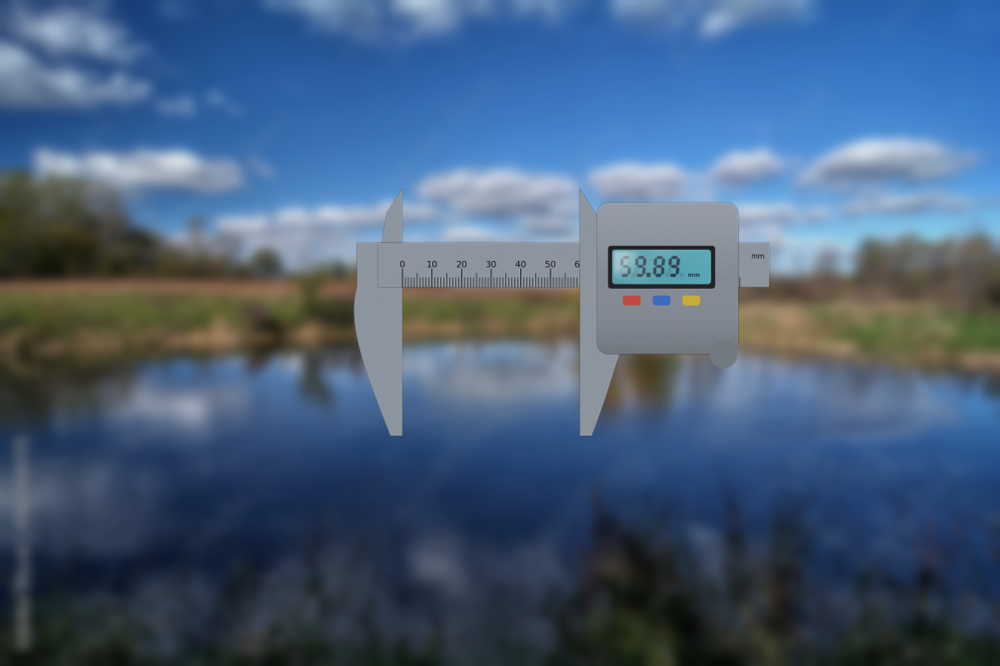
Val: 59.89
